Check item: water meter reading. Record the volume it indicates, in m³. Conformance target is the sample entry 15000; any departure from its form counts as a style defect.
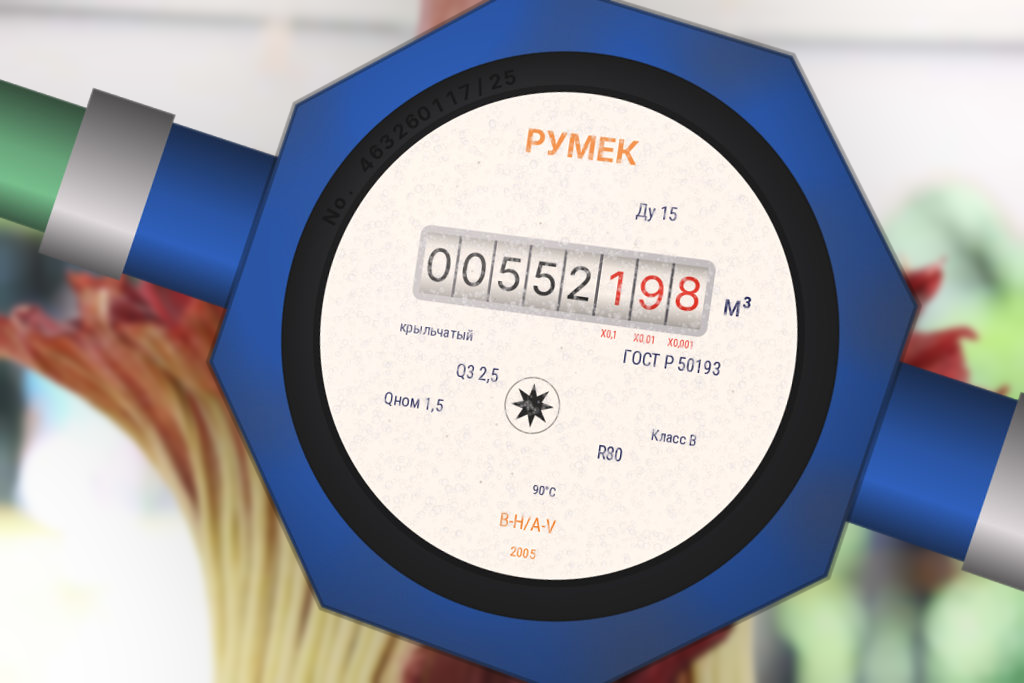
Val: 552.198
